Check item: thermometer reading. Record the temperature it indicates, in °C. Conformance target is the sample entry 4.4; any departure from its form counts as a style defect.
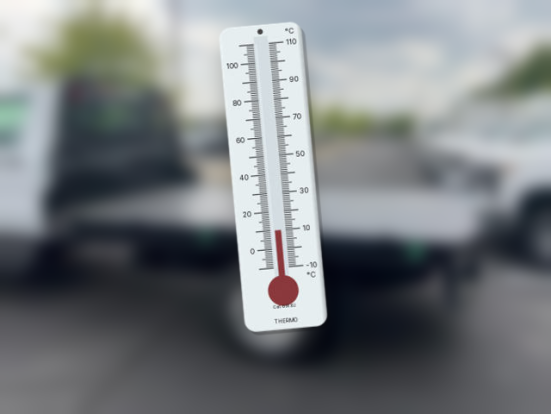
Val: 10
